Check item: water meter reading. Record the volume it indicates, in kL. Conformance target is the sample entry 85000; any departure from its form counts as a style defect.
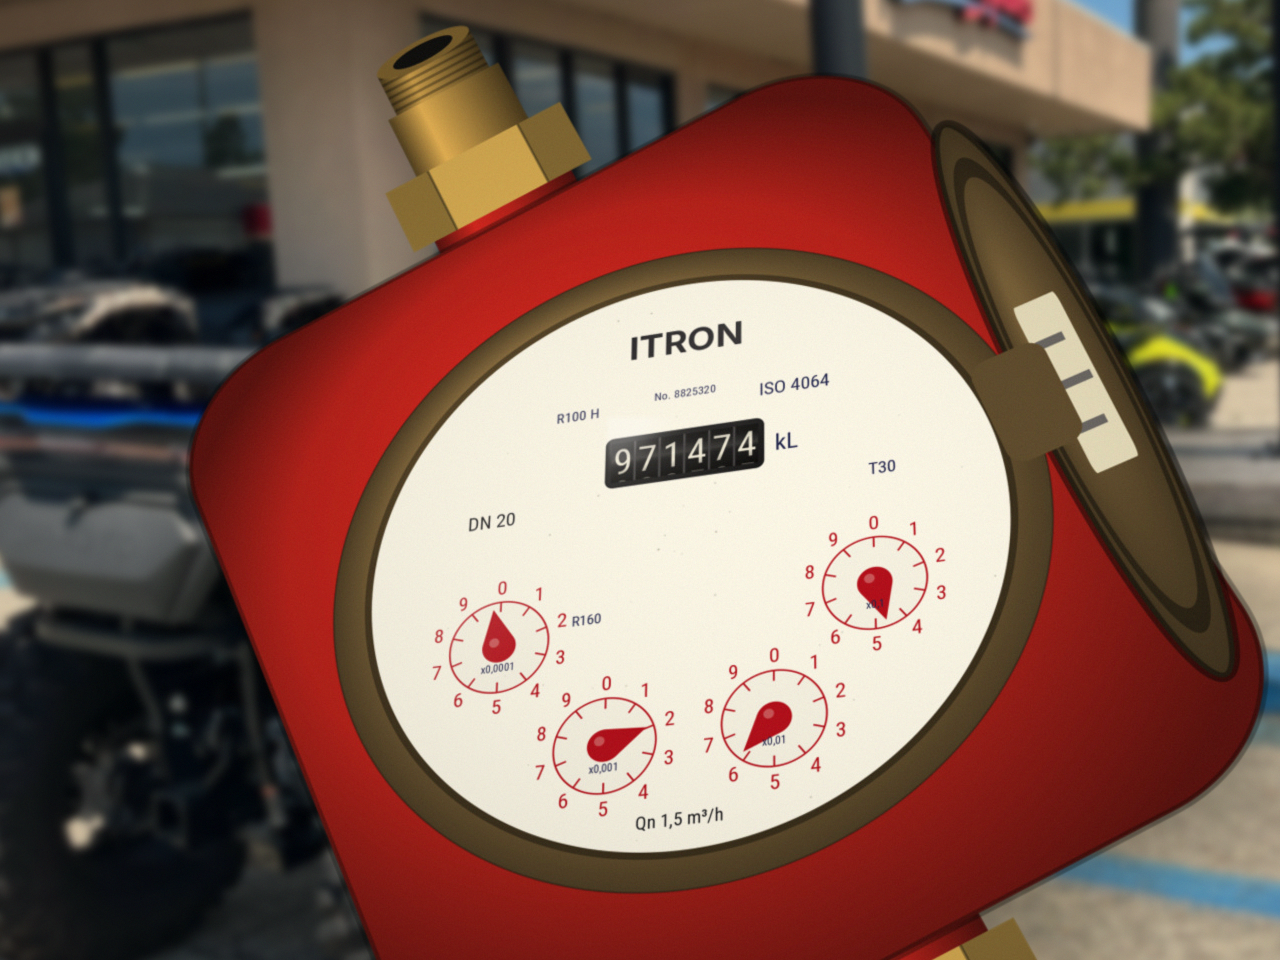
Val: 971474.4619
